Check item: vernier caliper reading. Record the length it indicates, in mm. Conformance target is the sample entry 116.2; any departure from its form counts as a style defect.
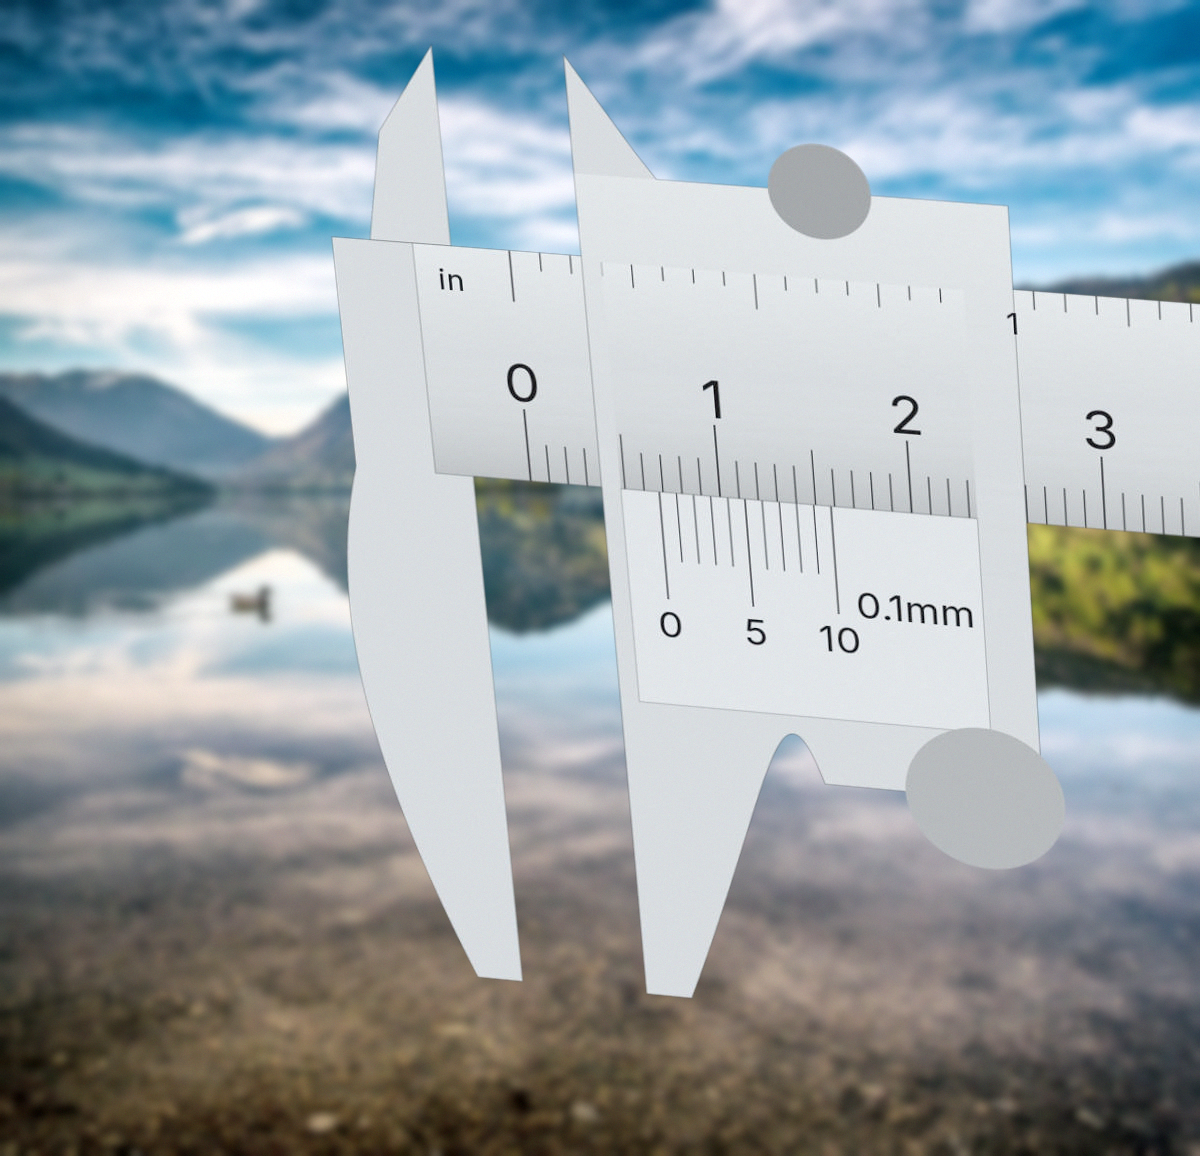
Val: 6.8
